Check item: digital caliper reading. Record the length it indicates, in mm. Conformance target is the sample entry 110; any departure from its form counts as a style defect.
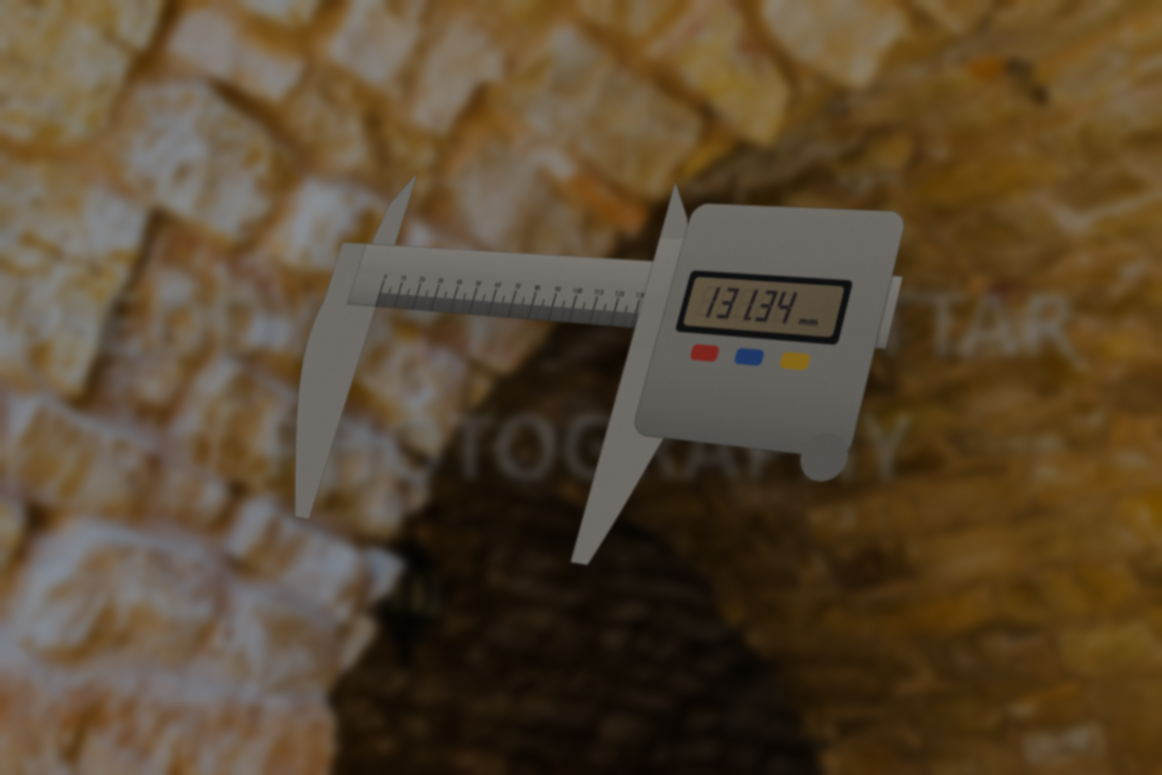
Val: 131.34
